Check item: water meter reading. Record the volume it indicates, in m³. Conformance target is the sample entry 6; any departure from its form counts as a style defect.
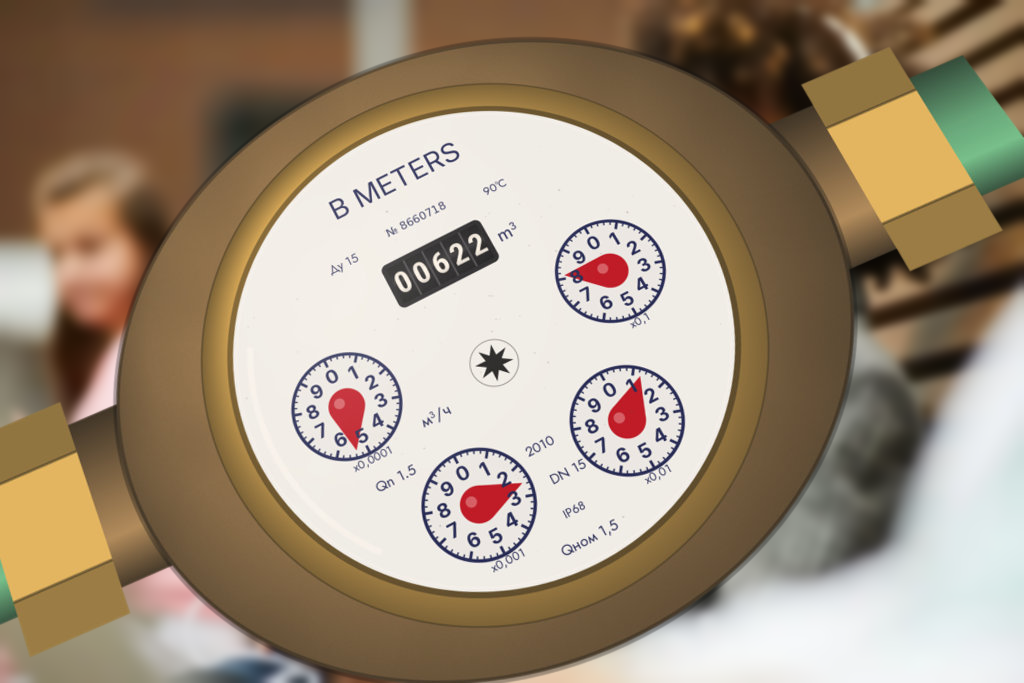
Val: 622.8125
